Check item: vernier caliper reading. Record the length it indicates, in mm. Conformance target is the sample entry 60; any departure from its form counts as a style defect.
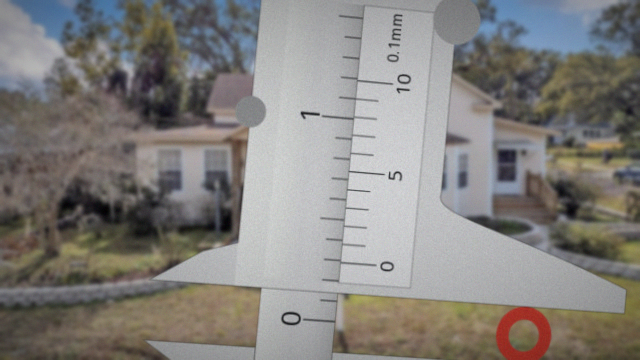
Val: 2.9
